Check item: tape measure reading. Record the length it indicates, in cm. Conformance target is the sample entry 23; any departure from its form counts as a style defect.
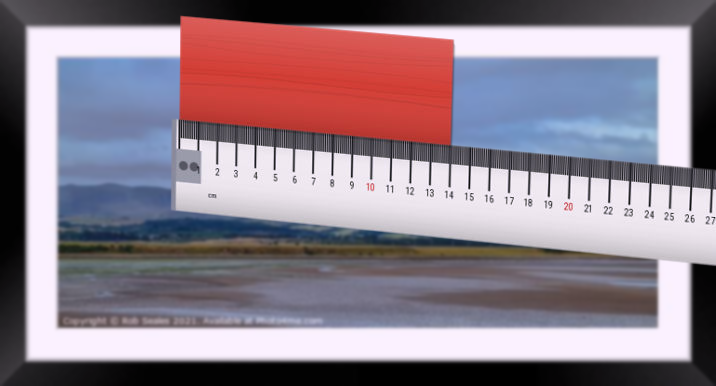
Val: 14
